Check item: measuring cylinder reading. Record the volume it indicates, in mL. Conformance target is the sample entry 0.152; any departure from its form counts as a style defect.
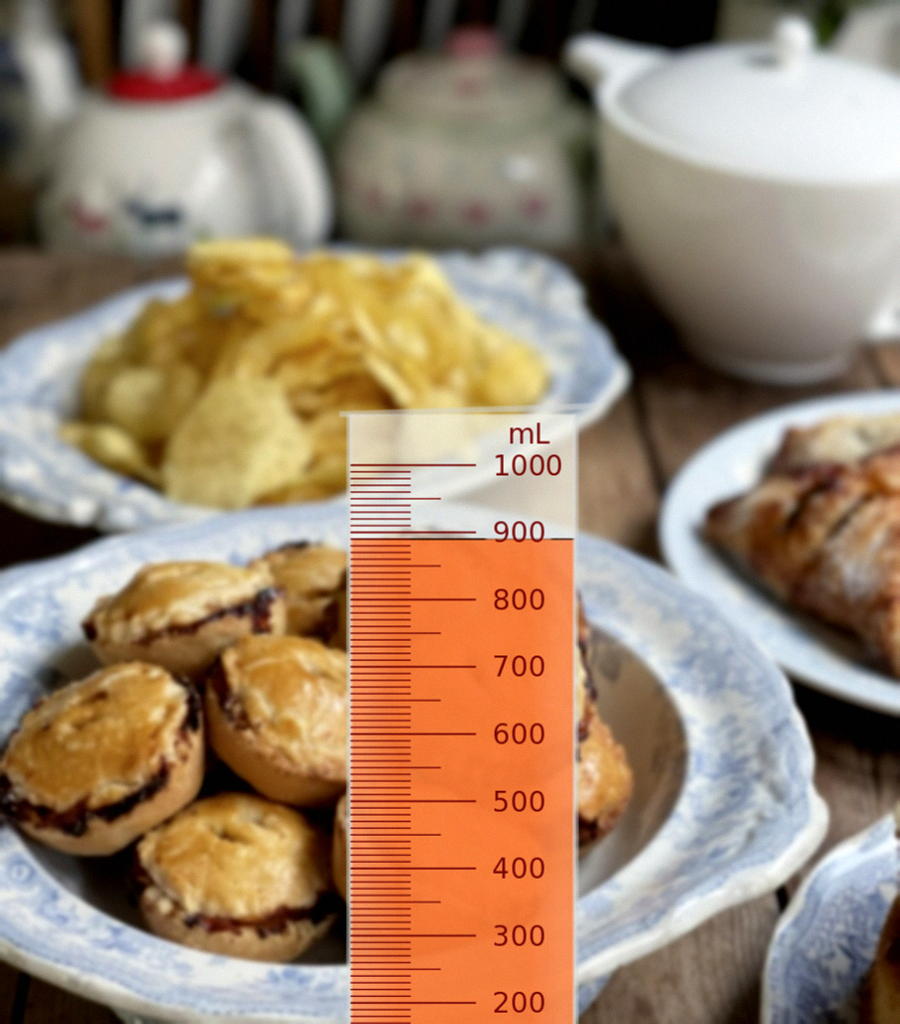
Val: 890
